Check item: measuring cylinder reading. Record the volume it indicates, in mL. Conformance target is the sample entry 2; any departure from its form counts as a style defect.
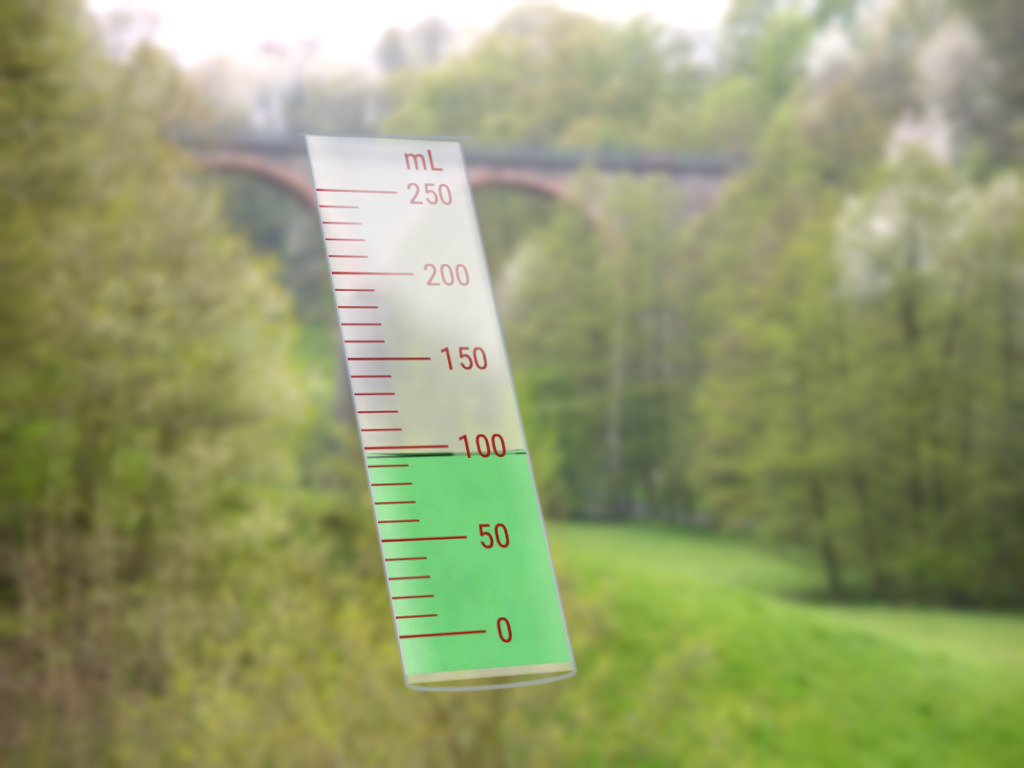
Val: 95
